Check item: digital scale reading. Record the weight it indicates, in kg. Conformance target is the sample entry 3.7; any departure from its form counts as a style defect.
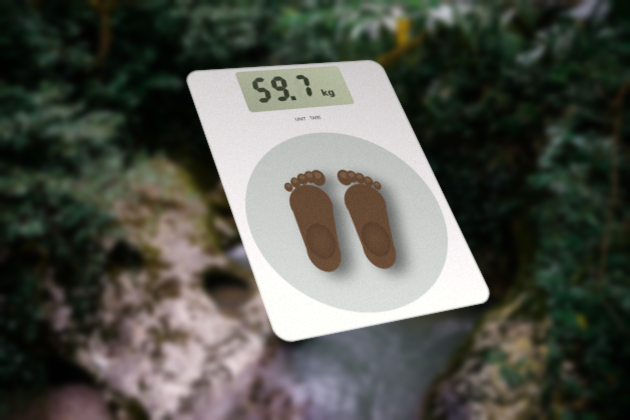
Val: 59.7
